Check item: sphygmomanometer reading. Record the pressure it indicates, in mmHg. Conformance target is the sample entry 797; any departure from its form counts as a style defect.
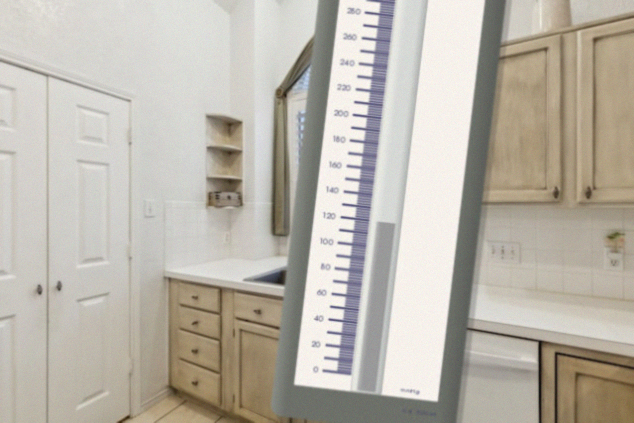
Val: 120
